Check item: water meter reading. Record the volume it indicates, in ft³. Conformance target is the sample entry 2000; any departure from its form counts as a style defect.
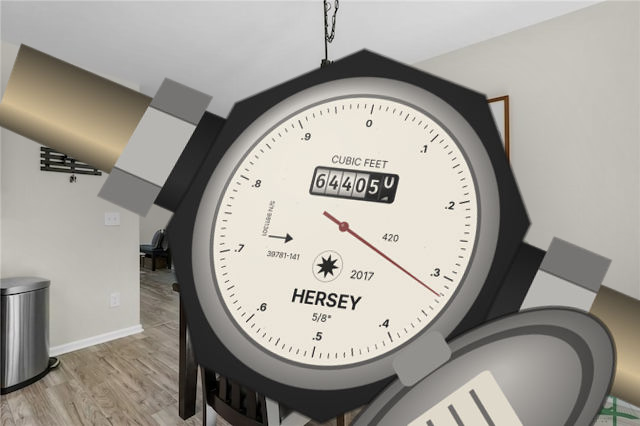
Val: 644050.32
